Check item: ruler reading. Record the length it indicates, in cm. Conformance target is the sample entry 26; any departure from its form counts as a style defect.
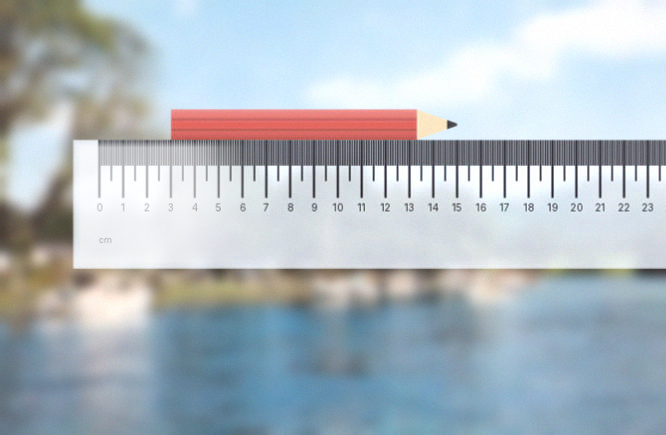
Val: 12
